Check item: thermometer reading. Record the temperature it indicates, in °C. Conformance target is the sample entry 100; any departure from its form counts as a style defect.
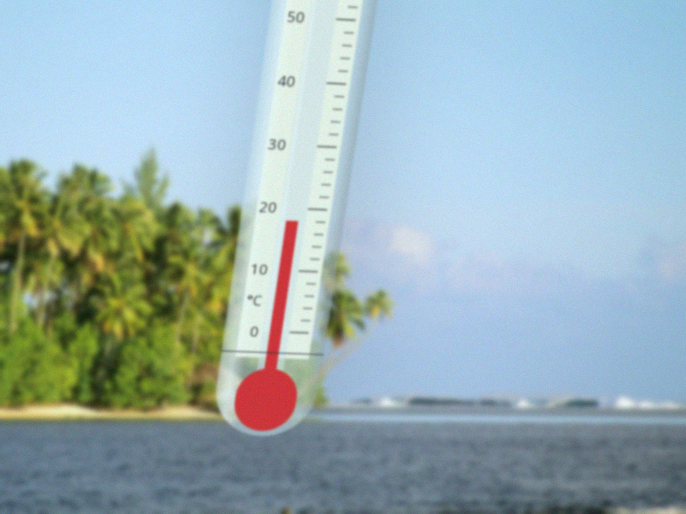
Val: 18
